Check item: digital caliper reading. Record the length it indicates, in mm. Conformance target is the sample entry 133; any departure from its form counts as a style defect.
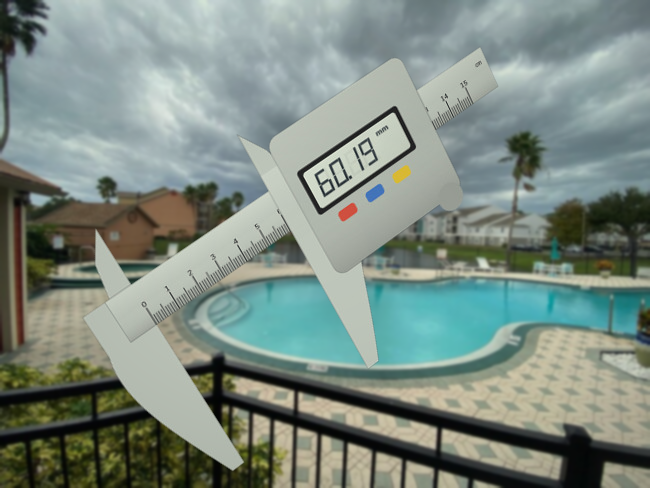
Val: 60.19
